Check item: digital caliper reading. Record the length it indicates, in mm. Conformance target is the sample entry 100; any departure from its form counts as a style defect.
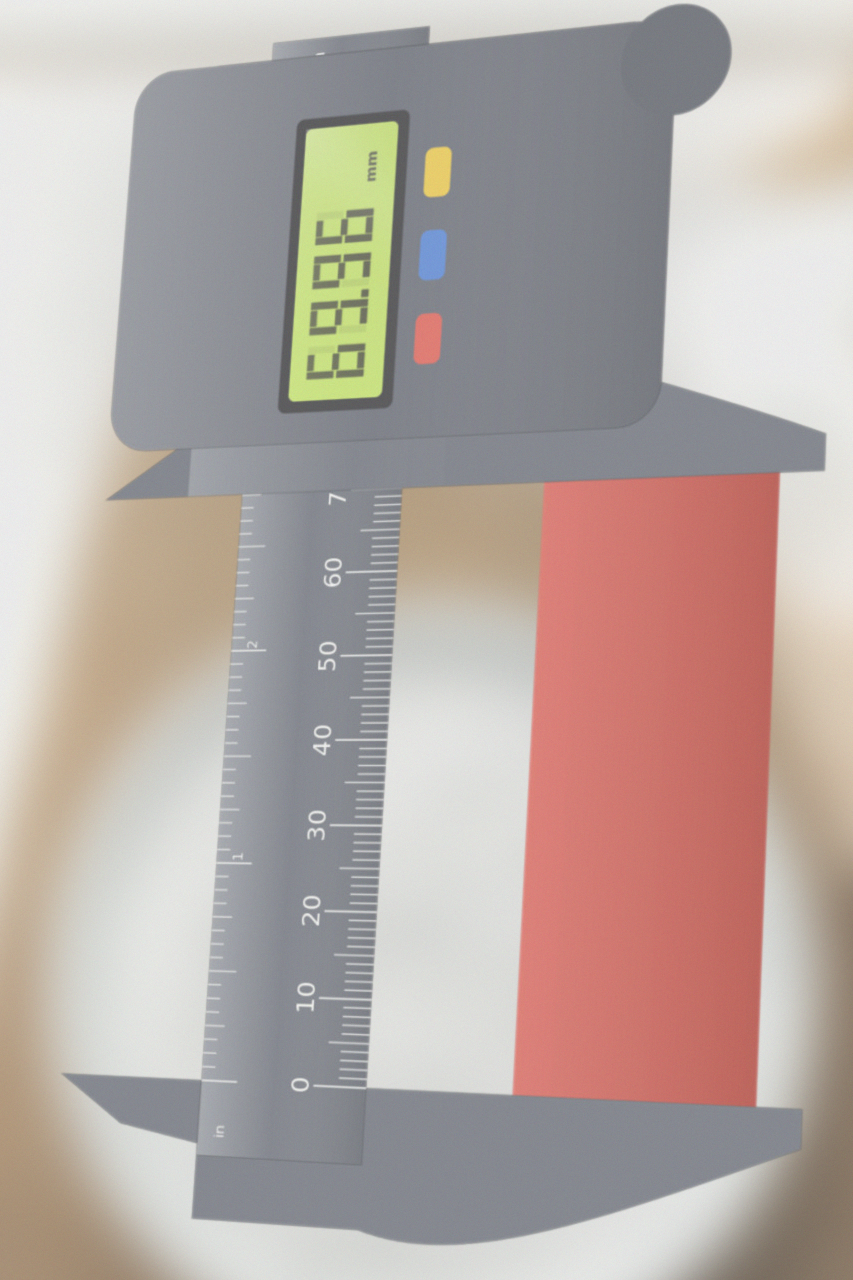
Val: 69.96
